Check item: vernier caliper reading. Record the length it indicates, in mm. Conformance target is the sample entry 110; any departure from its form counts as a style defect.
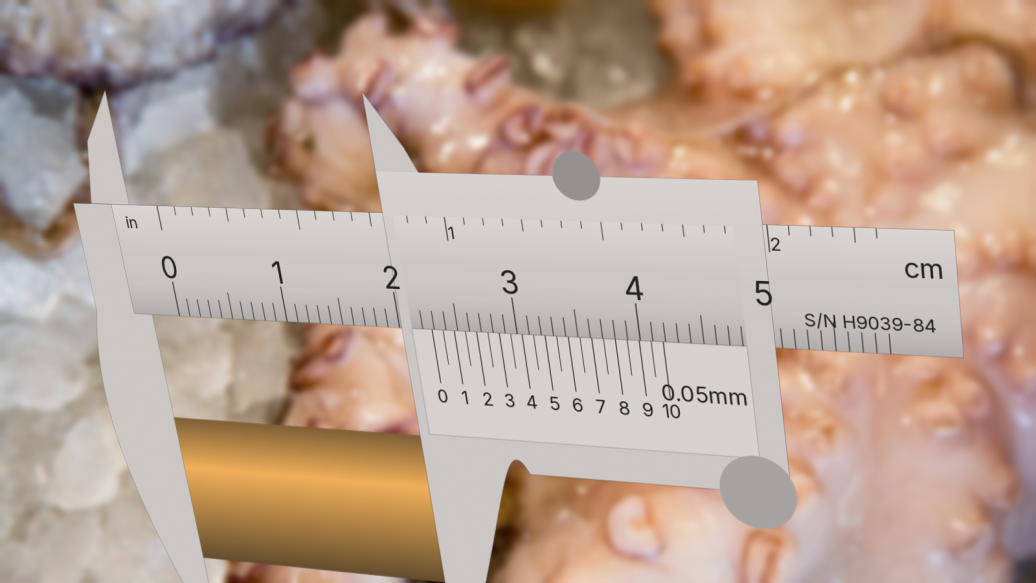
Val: 22.8
